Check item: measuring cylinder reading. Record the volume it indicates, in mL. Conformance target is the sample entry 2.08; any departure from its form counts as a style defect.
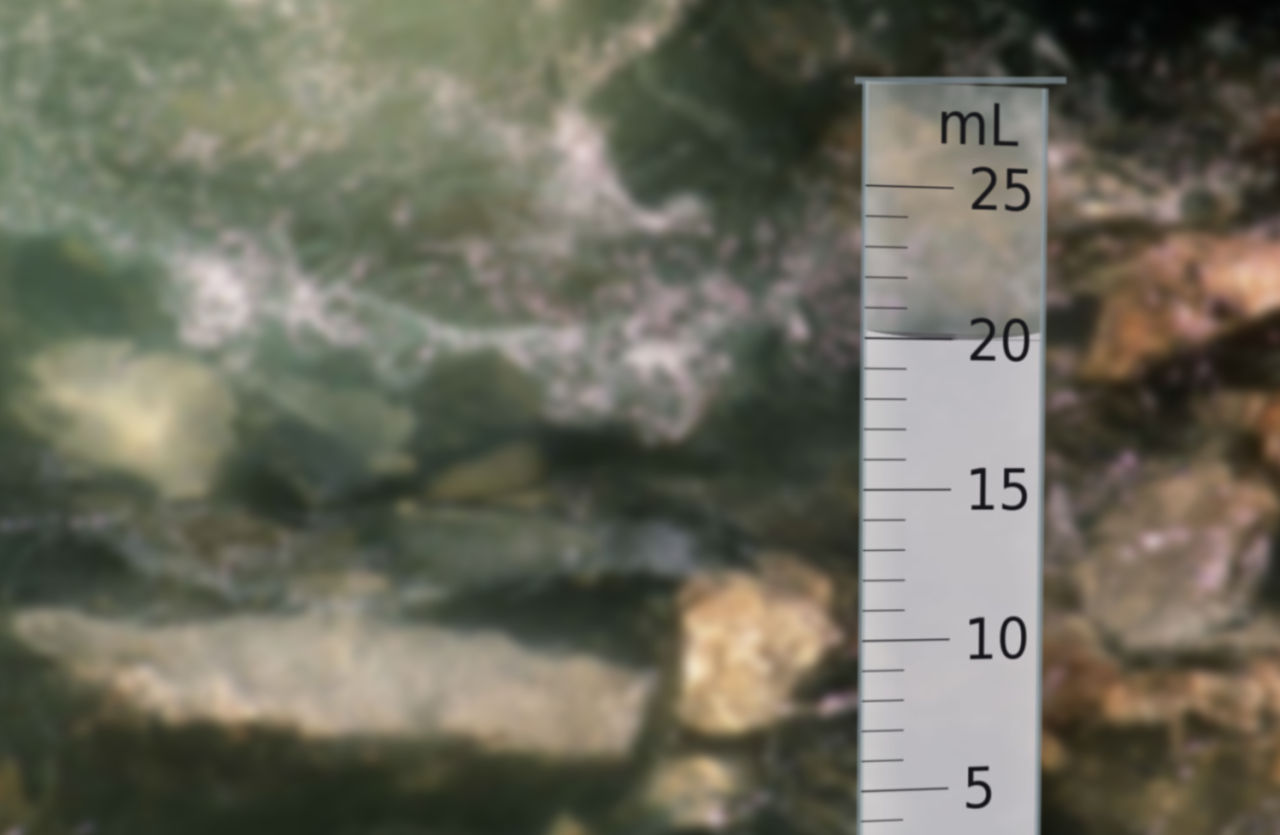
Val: 20
